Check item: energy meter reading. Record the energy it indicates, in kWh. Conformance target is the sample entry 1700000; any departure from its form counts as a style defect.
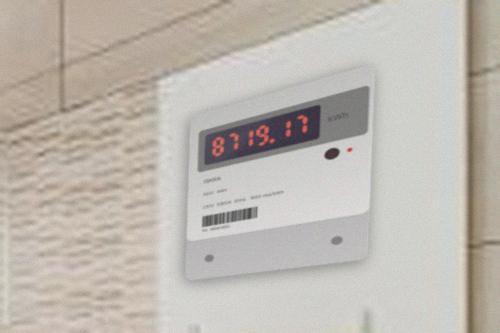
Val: 8719.17
